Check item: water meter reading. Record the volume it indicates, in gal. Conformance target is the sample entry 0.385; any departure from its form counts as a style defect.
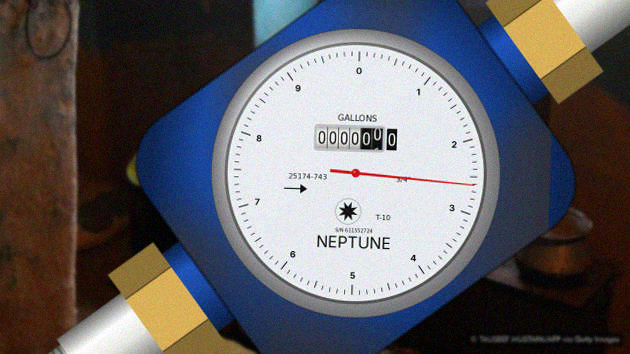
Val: 2.6
